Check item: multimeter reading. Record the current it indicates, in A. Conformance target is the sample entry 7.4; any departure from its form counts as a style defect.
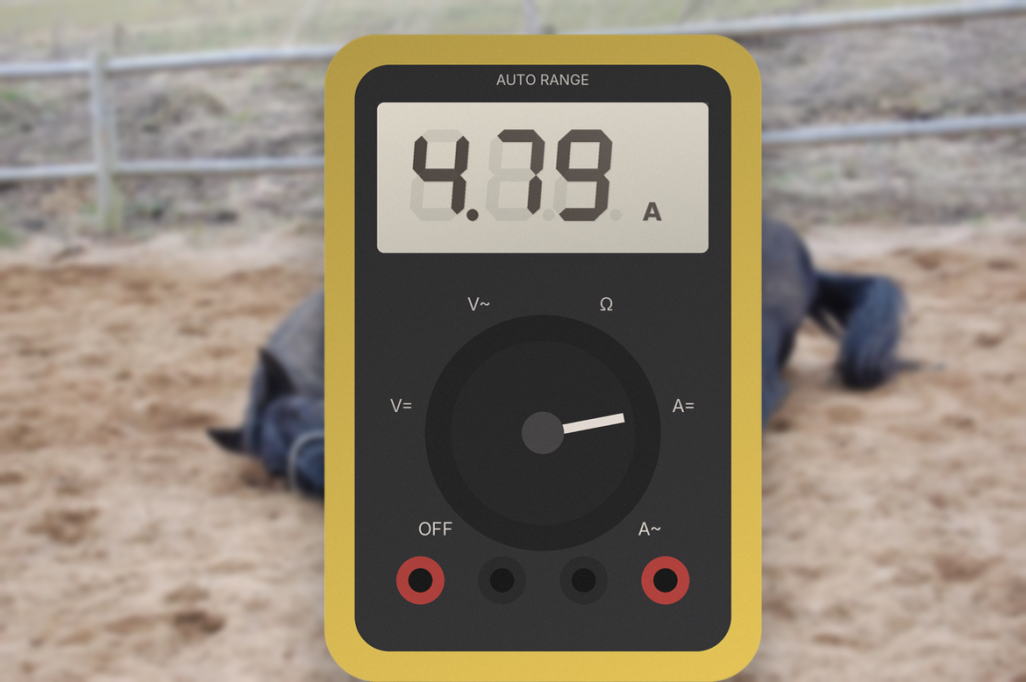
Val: 4.79
